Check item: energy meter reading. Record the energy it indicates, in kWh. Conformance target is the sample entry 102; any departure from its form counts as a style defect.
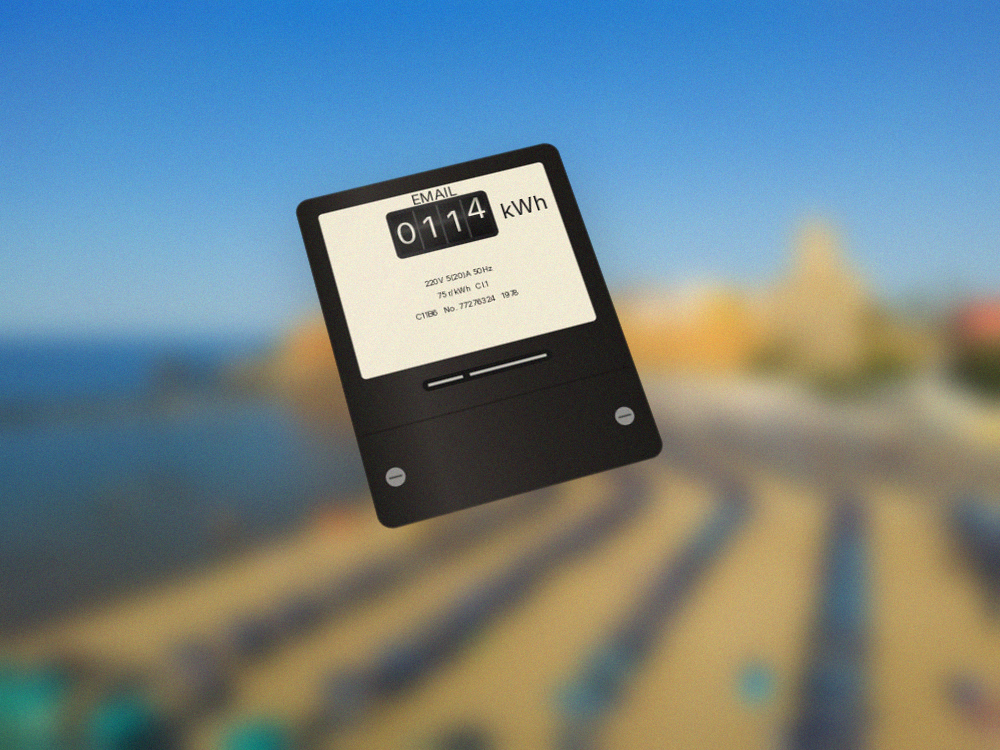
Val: 114
